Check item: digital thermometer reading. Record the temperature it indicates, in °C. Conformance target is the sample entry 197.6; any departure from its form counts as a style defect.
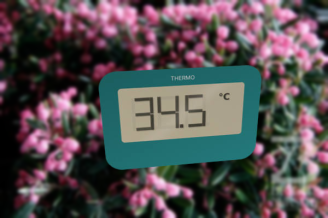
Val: 34.5
